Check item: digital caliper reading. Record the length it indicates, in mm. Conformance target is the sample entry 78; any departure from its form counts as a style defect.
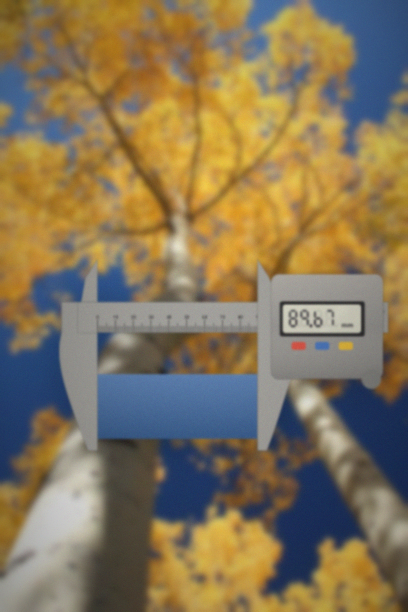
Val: 89.67
